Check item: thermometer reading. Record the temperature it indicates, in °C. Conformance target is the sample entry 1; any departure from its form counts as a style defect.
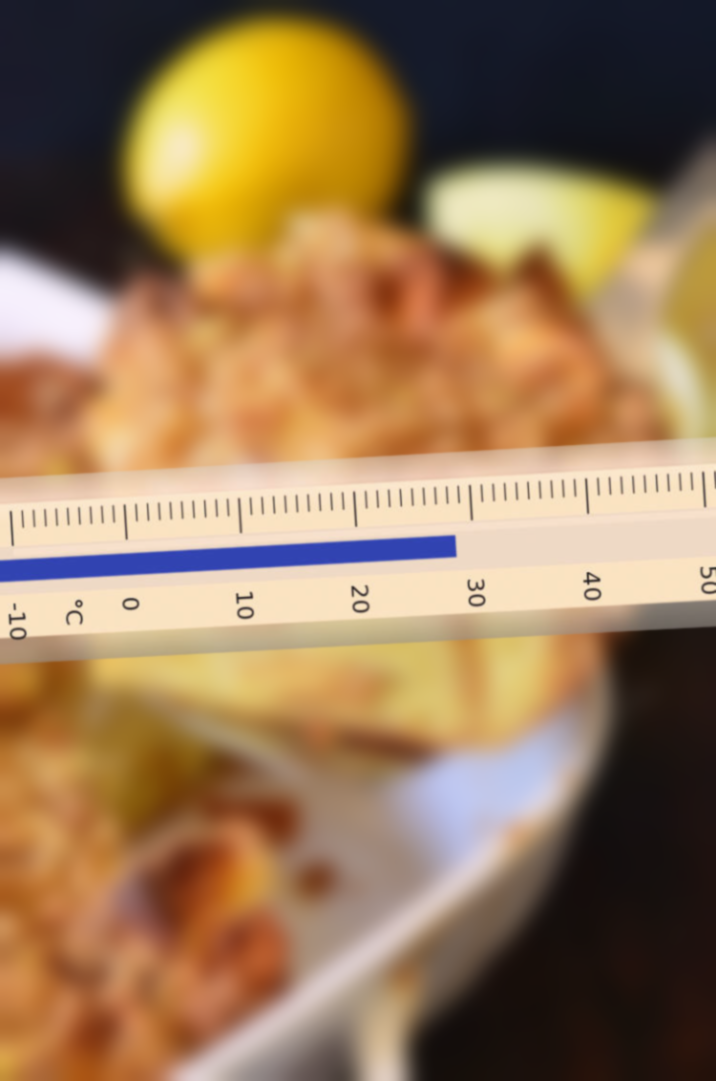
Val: 28.5
